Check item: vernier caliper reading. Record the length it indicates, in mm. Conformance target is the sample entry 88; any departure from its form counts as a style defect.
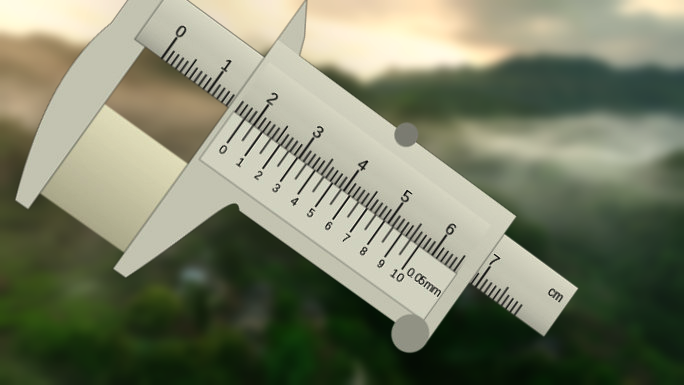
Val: 18.0
